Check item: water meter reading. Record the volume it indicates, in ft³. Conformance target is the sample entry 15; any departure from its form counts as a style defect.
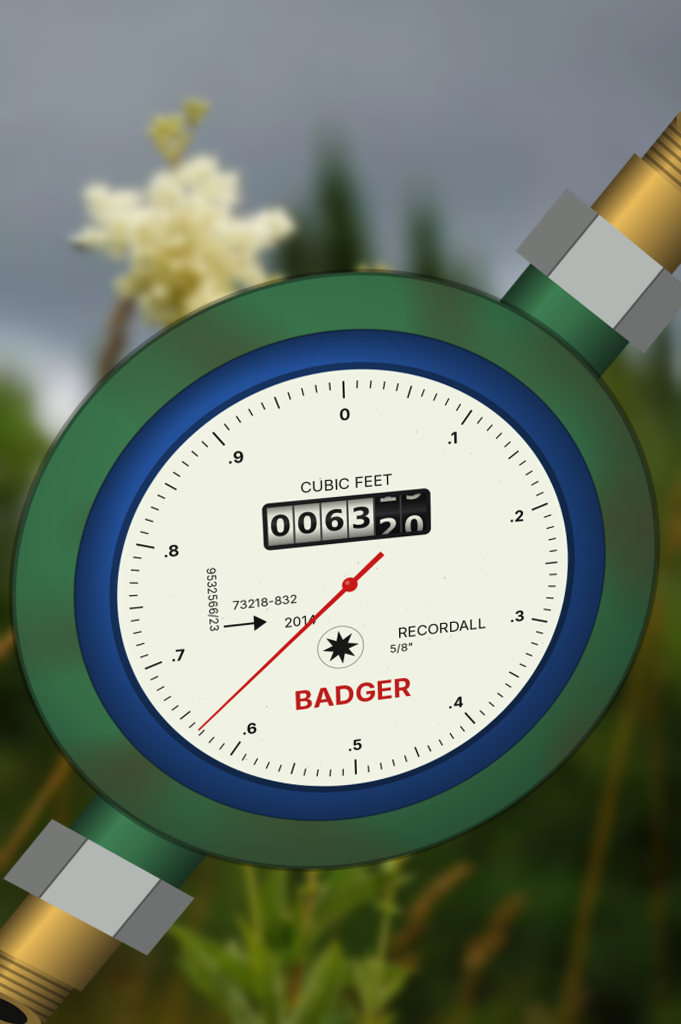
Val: 6319.63
